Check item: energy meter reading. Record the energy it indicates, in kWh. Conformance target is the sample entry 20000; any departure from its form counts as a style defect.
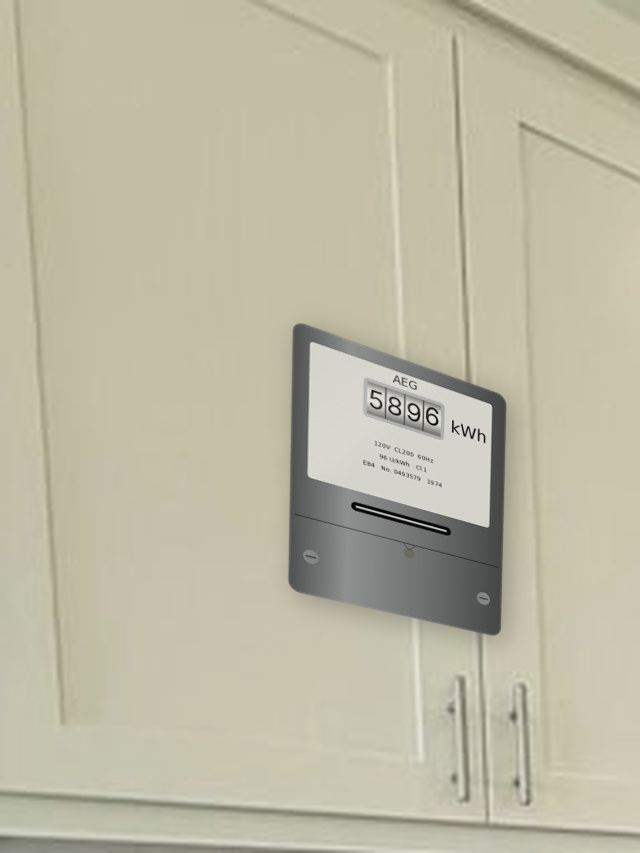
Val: 5896
